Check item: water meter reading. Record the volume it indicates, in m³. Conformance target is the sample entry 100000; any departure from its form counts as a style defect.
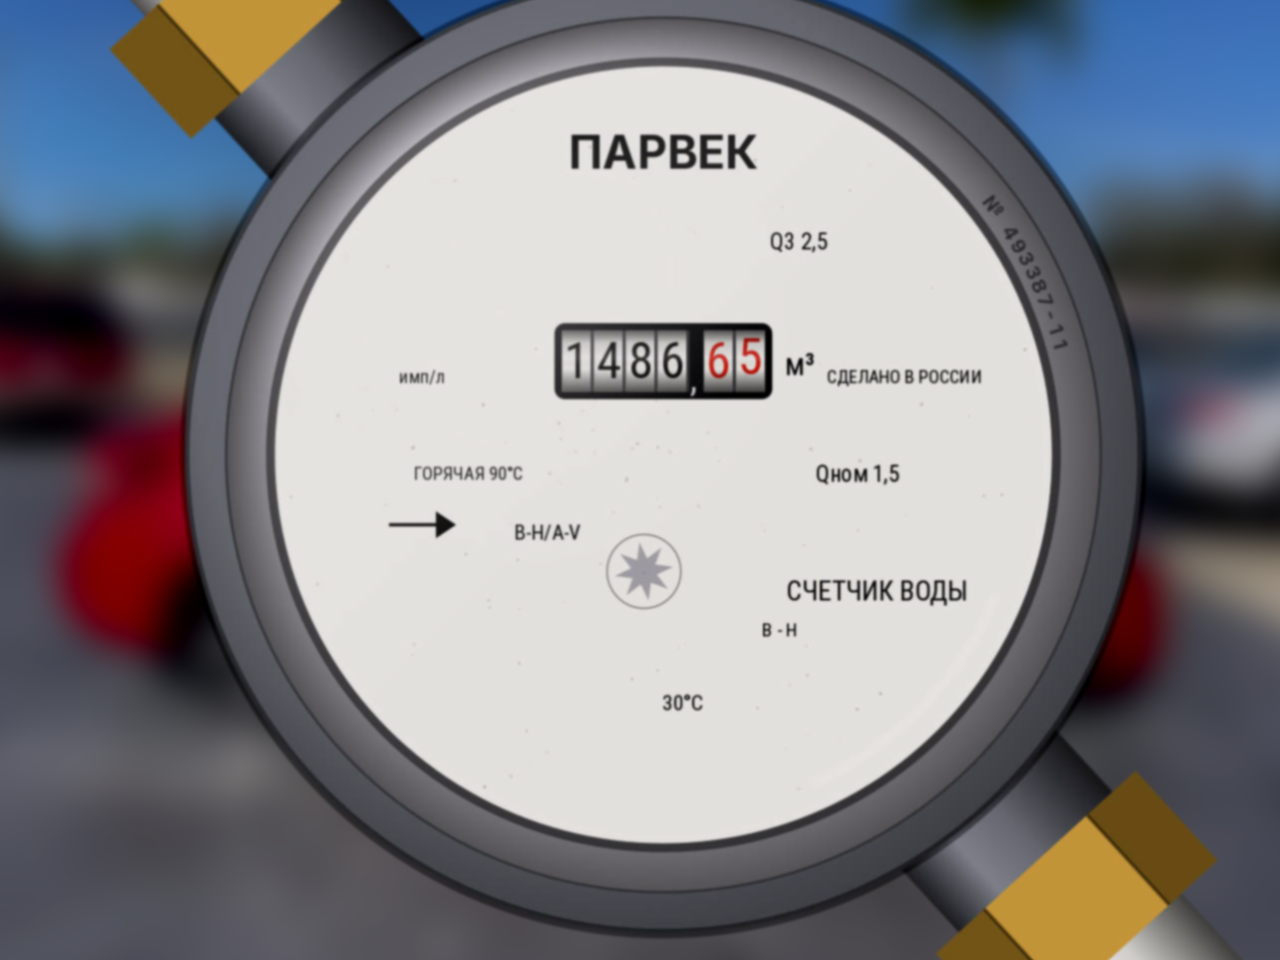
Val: 1486.65
